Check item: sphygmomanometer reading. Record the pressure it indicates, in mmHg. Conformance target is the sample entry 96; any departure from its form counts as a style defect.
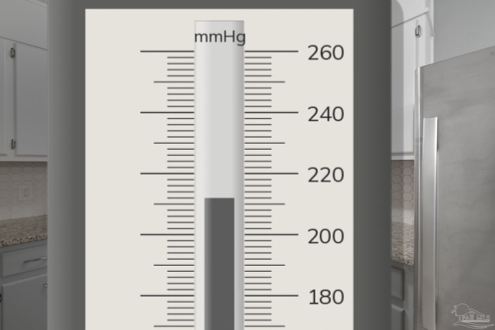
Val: 212
